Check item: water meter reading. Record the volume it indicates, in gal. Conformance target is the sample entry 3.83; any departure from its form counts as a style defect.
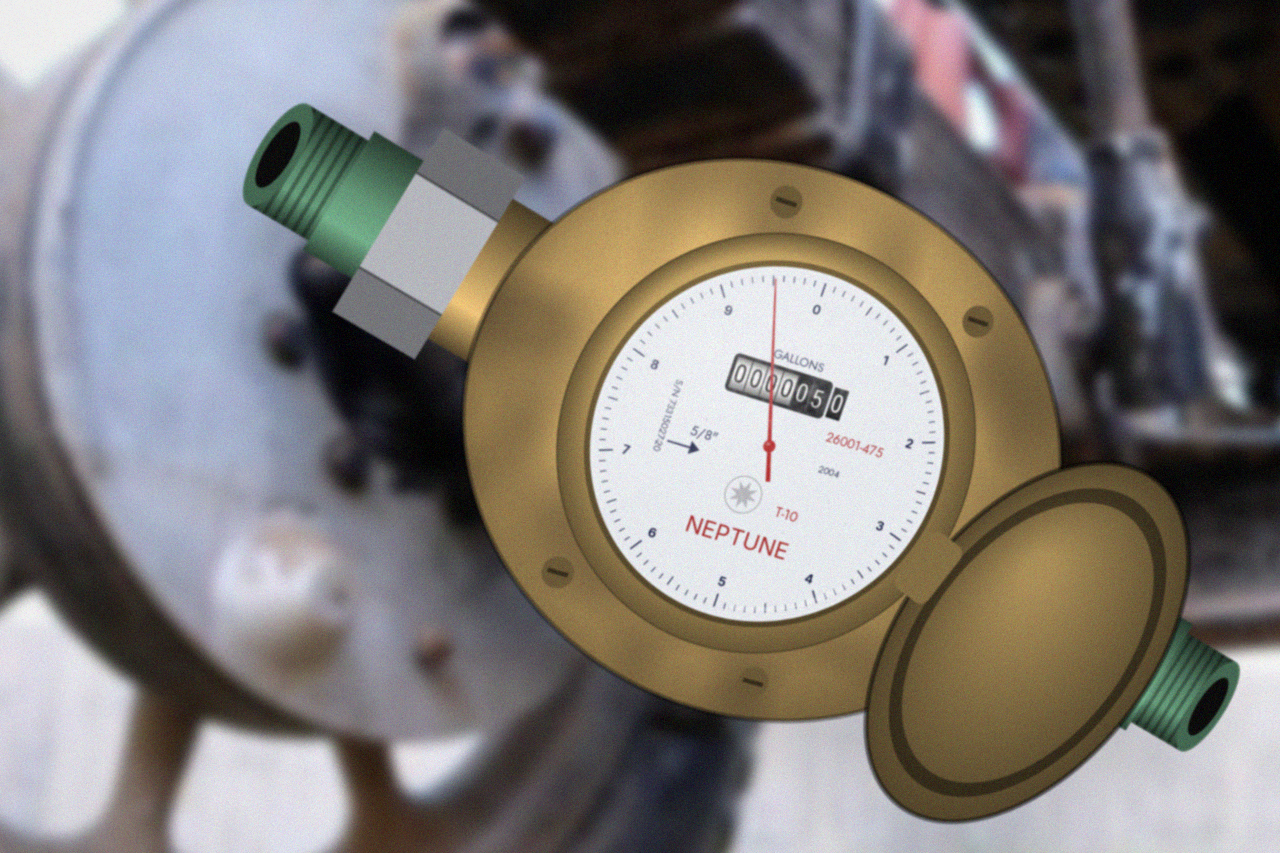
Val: 49.5
